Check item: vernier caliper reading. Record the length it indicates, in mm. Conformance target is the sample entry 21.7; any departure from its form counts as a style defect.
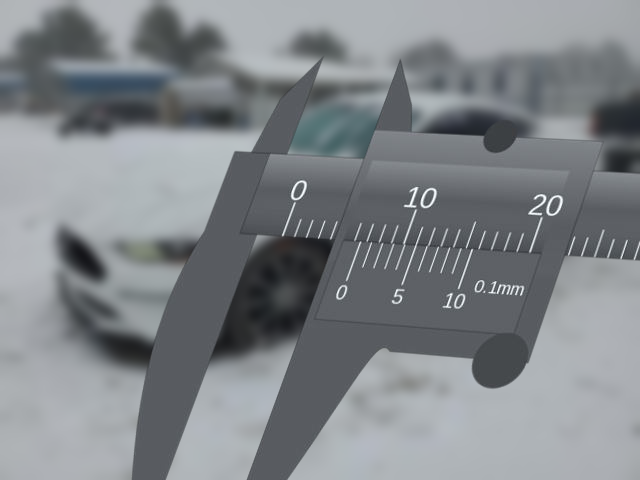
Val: 6.5
